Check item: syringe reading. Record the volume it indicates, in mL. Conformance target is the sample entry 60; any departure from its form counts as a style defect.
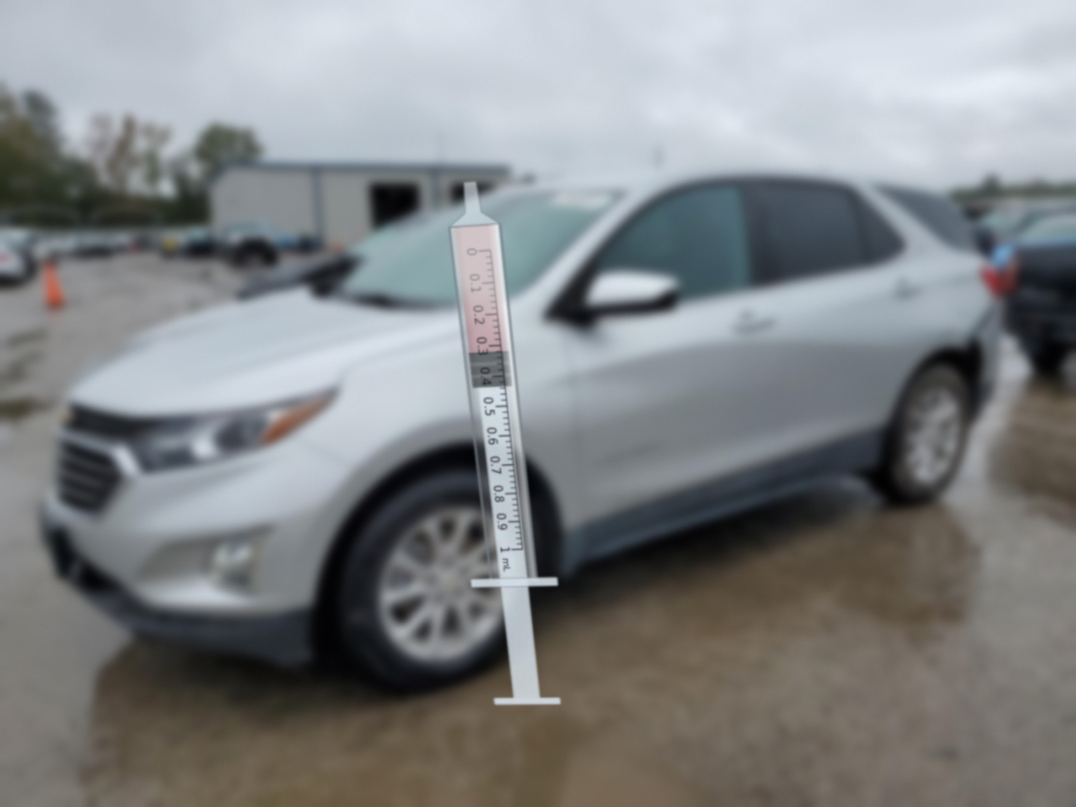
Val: 0.32
